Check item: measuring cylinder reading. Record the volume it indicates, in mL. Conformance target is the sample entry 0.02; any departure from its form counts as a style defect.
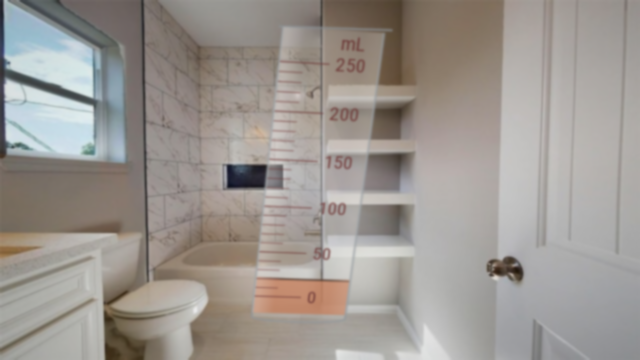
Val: 20
